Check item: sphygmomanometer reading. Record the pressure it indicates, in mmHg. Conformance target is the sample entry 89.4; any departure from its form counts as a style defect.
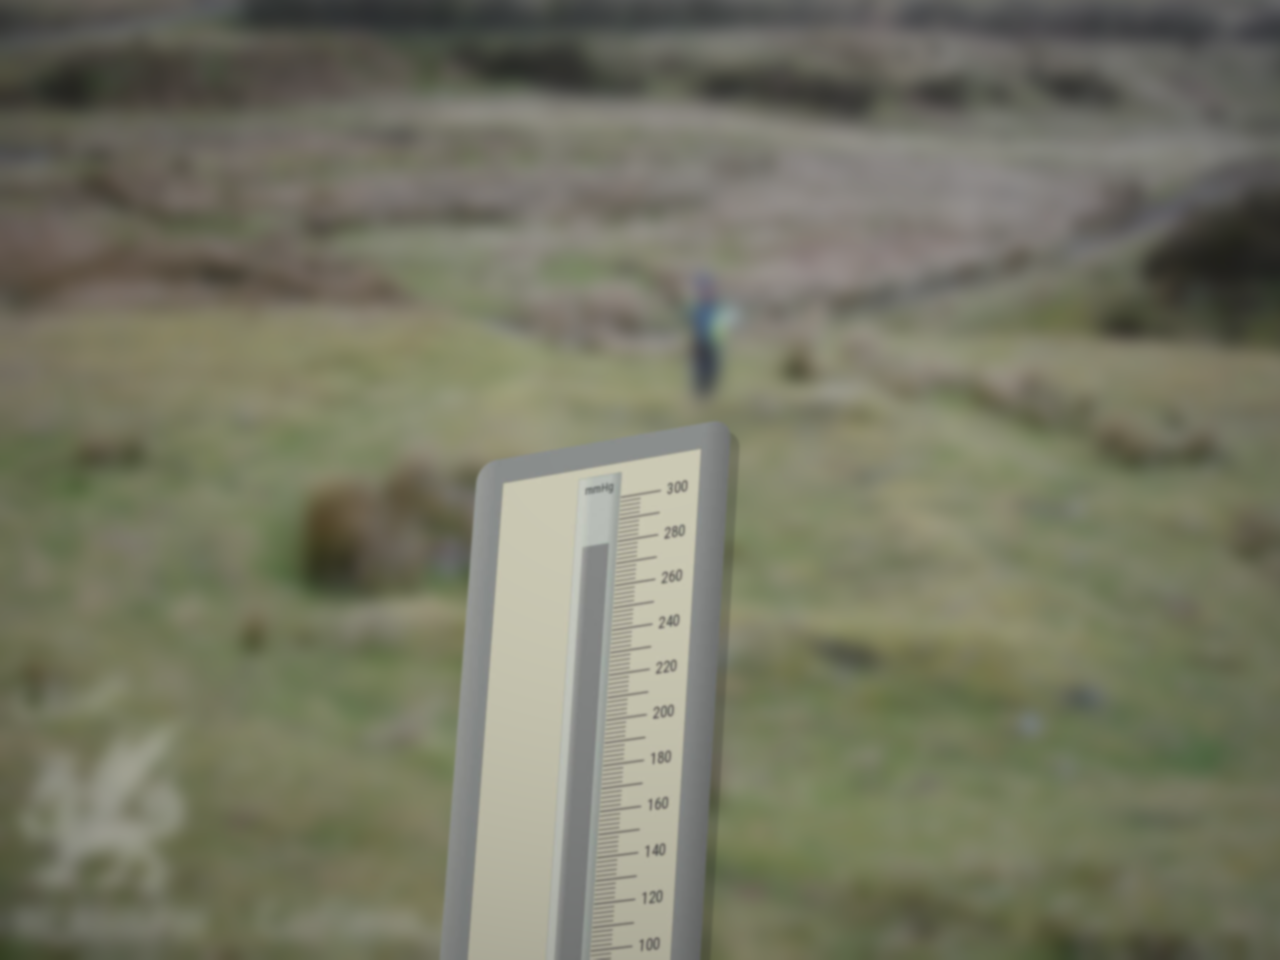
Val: 280
